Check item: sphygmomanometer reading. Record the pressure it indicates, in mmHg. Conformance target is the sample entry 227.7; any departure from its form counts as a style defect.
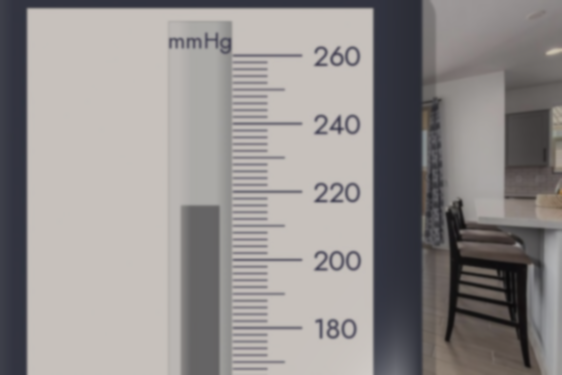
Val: 216
